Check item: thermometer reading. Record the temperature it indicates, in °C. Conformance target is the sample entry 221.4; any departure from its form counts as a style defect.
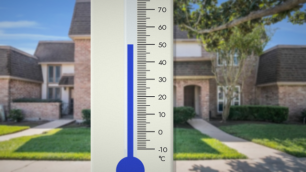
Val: 50
